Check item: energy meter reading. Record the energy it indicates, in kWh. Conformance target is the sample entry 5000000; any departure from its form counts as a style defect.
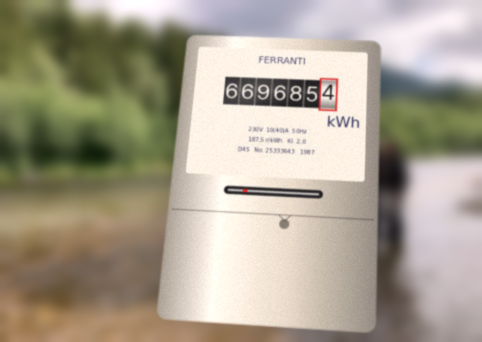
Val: 669685.4
